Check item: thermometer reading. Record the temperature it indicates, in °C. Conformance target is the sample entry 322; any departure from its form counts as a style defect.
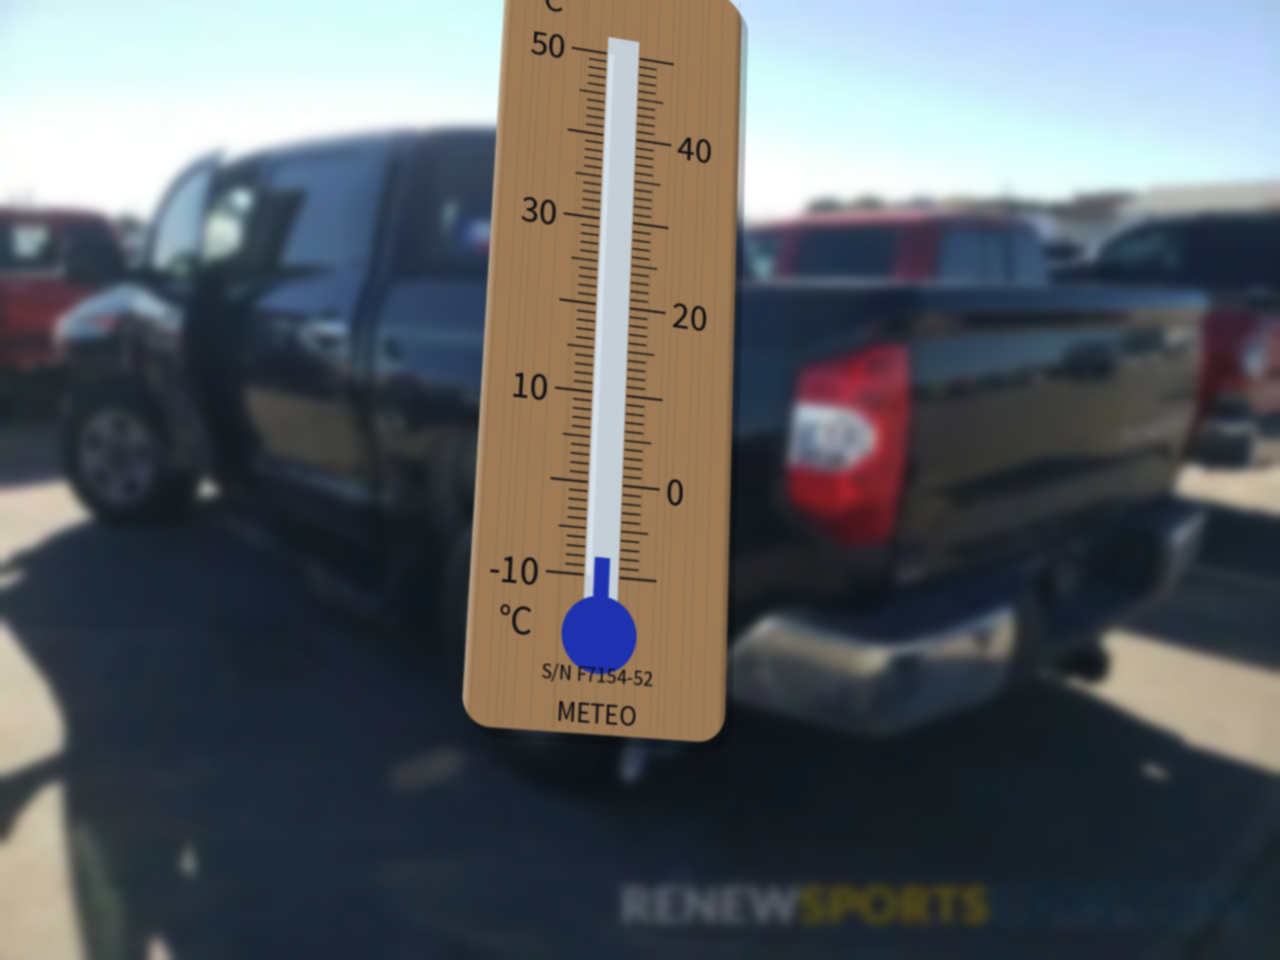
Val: -8
